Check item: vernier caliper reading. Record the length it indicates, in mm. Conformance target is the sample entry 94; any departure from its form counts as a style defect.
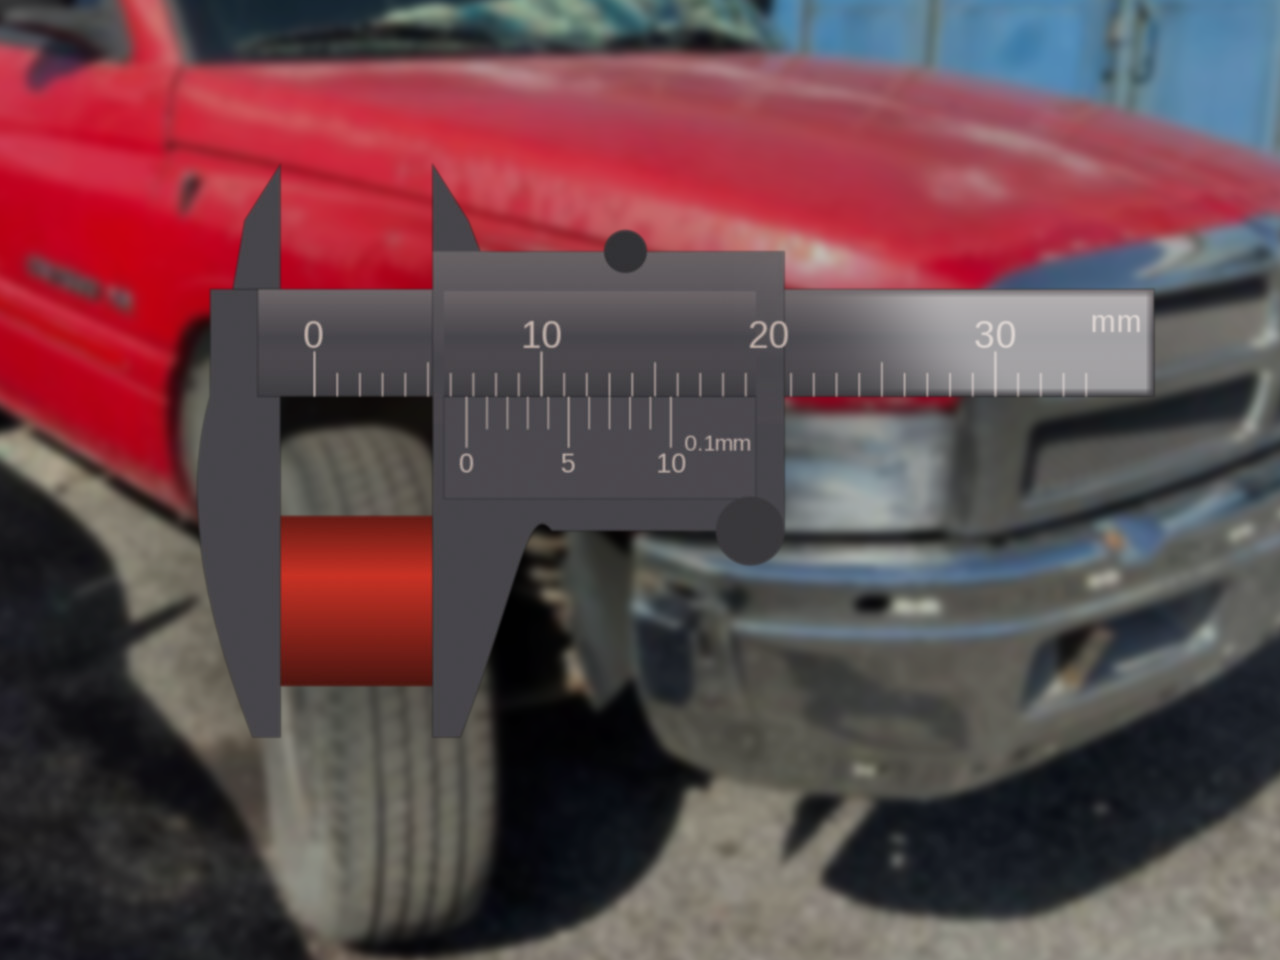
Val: 6.7
